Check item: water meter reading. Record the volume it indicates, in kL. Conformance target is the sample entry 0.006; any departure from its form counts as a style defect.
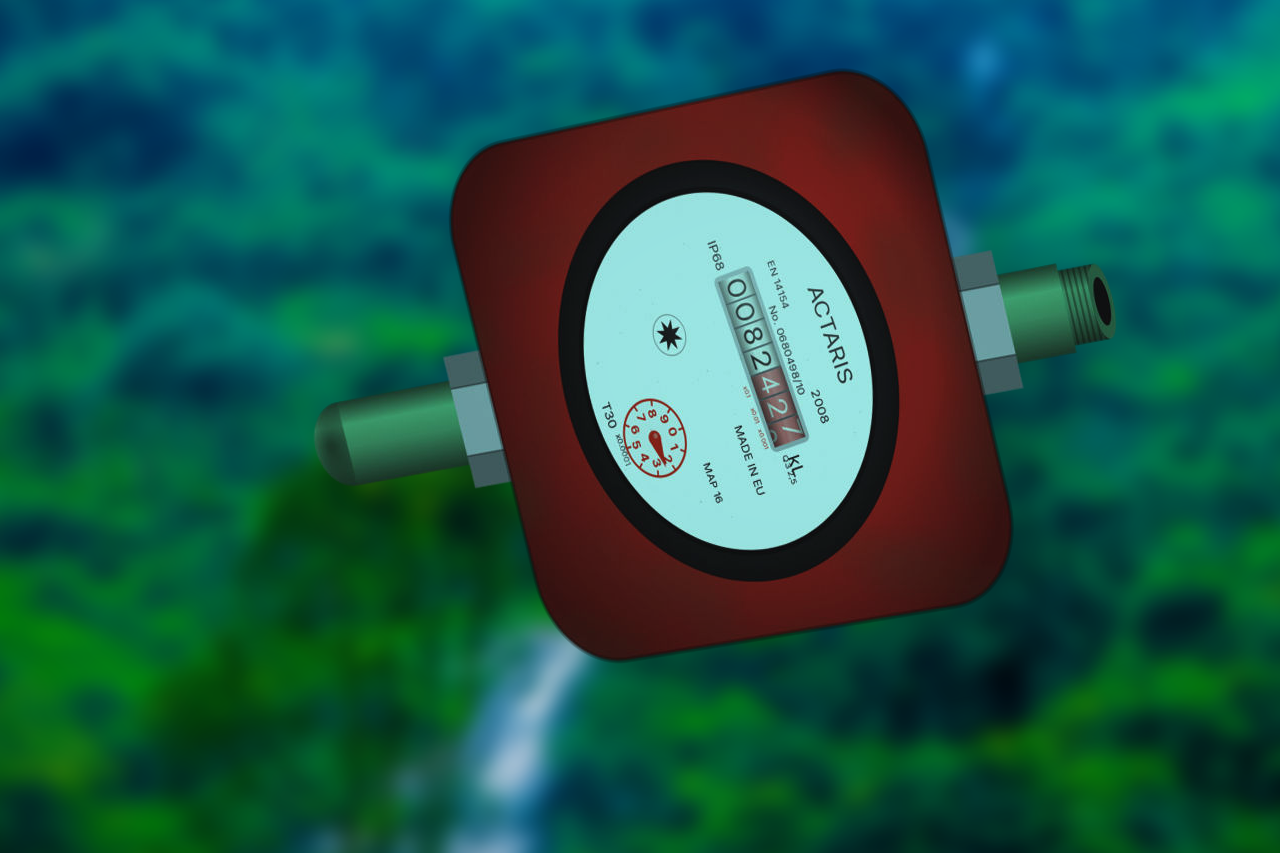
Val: 82.4272
